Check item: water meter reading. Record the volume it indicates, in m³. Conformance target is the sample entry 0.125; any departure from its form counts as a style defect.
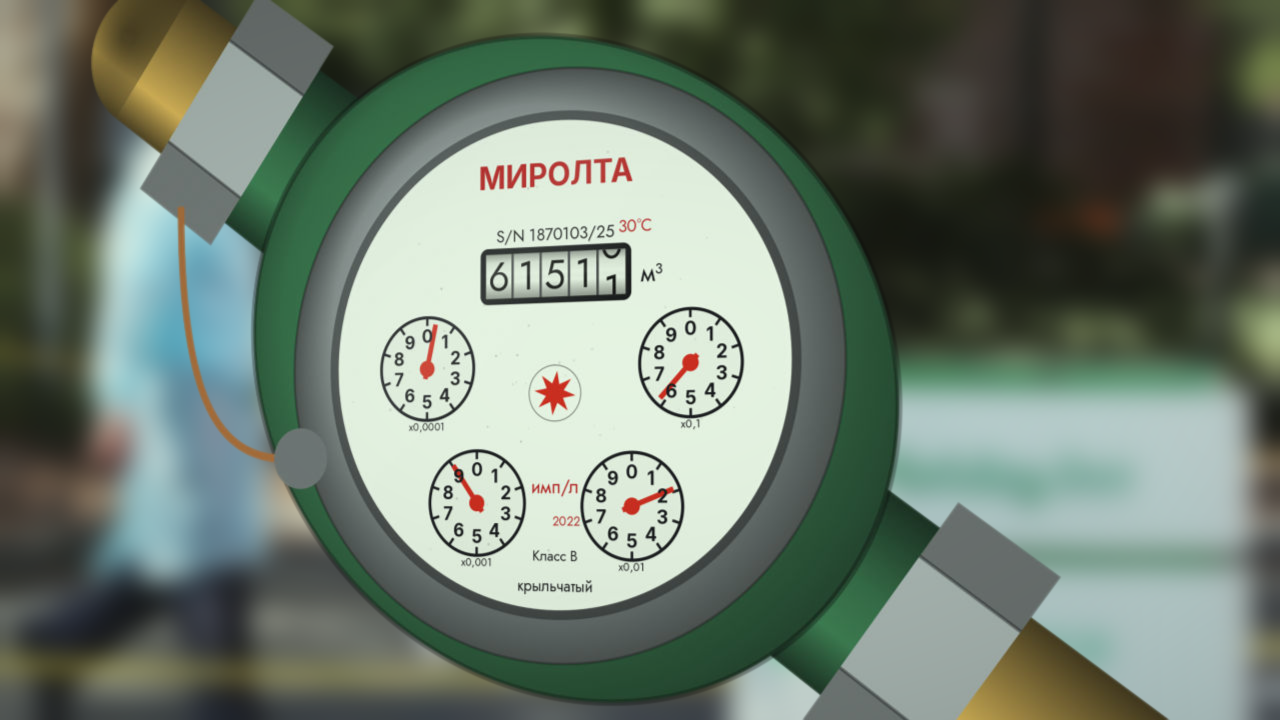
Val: 61510.6190
